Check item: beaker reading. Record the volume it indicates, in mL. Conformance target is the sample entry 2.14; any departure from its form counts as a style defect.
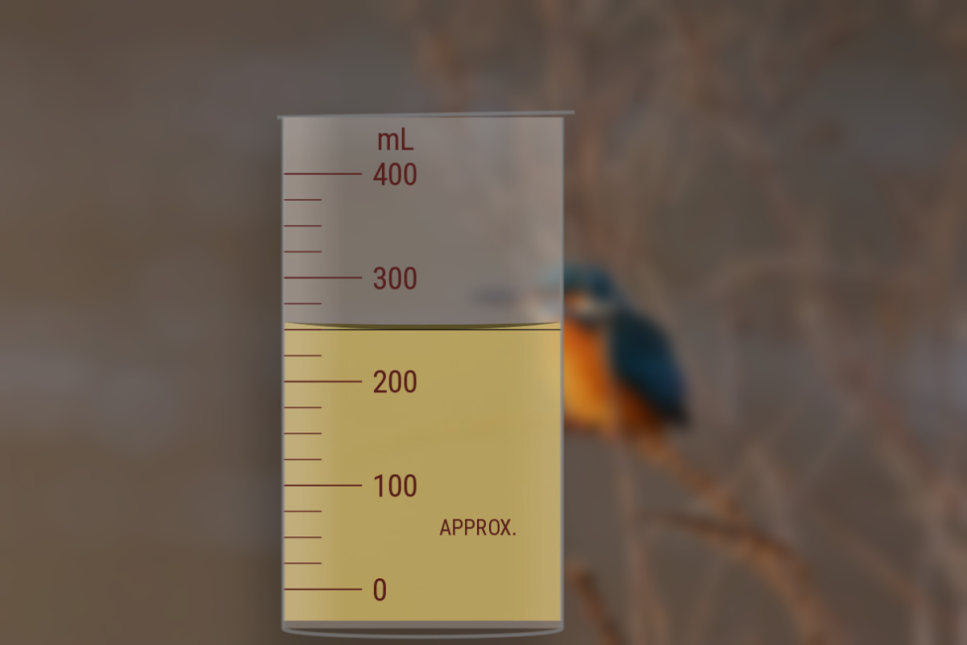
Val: 250
